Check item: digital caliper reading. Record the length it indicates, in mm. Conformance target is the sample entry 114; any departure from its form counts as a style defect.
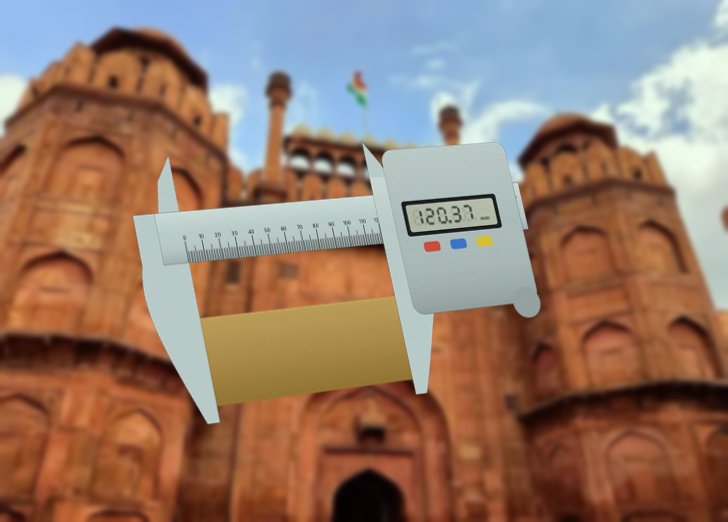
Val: 120.37
